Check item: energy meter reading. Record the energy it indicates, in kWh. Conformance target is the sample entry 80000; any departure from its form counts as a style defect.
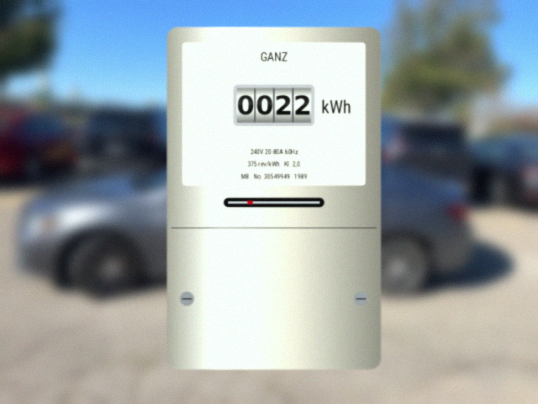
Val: 22
